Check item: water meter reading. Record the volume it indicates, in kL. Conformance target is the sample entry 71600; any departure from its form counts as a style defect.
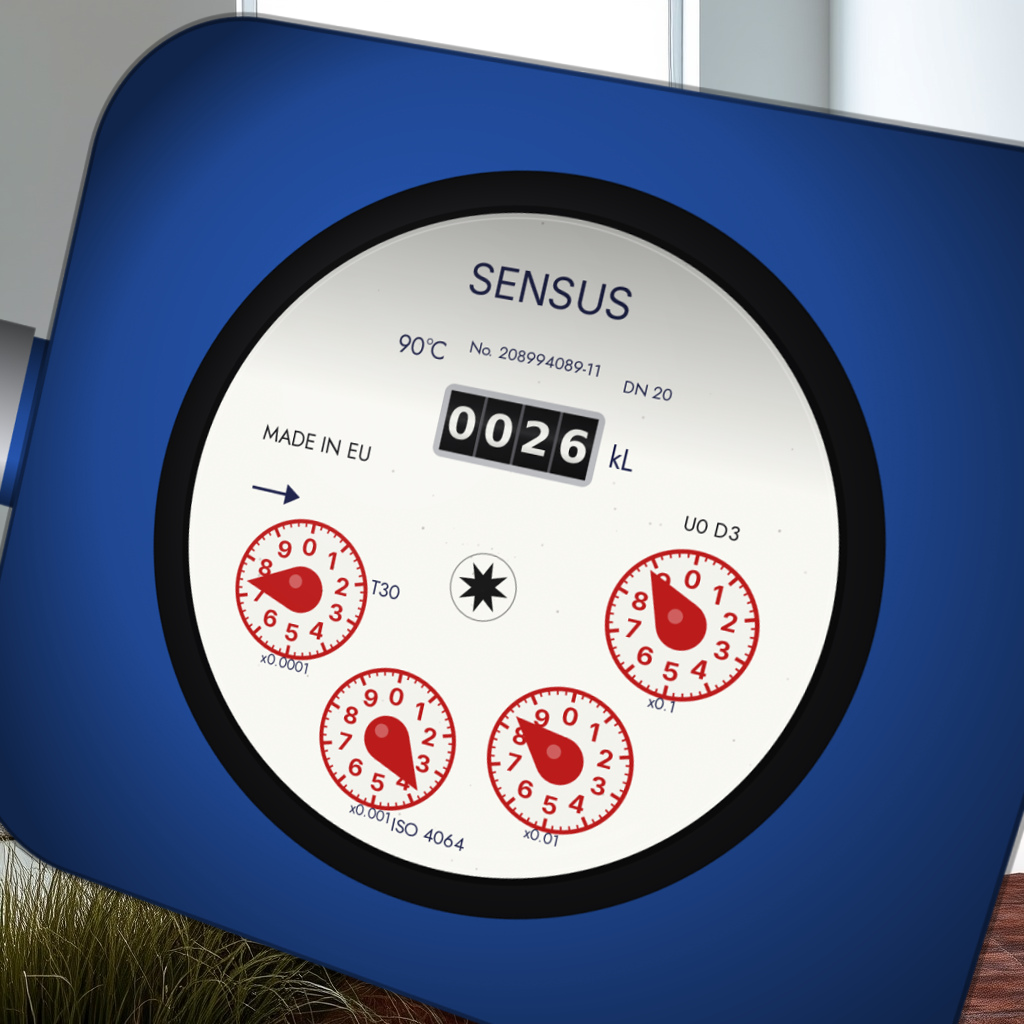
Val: 26.8837
